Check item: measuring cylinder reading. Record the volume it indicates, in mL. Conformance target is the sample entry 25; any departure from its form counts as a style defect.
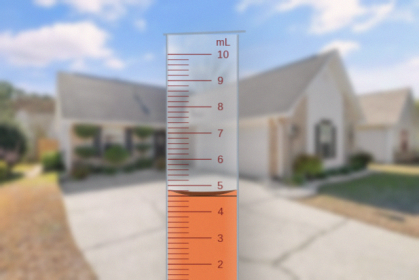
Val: 4.6
